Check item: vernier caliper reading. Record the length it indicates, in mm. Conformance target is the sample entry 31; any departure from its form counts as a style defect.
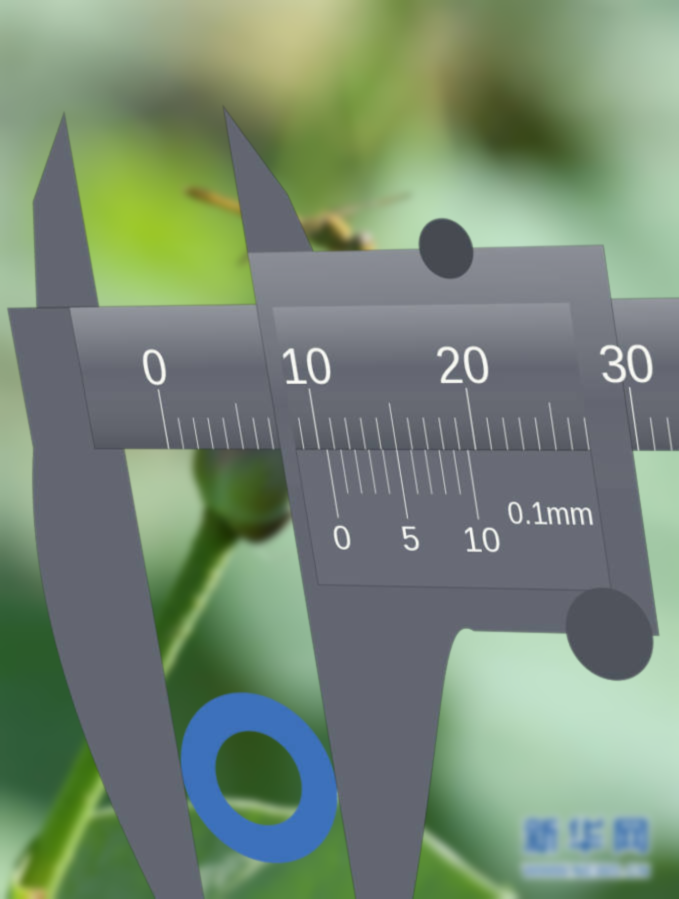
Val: 10.5
